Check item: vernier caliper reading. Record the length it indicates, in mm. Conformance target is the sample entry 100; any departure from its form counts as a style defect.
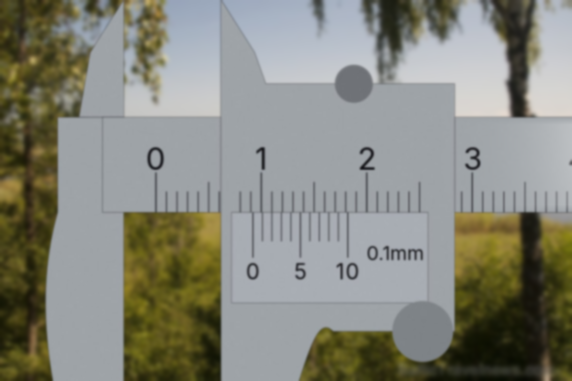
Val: 9.2
